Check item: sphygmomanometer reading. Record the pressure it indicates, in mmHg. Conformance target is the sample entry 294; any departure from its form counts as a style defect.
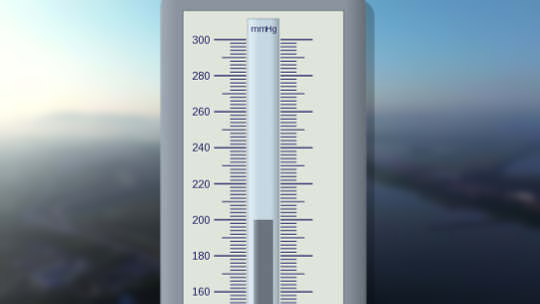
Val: 200
